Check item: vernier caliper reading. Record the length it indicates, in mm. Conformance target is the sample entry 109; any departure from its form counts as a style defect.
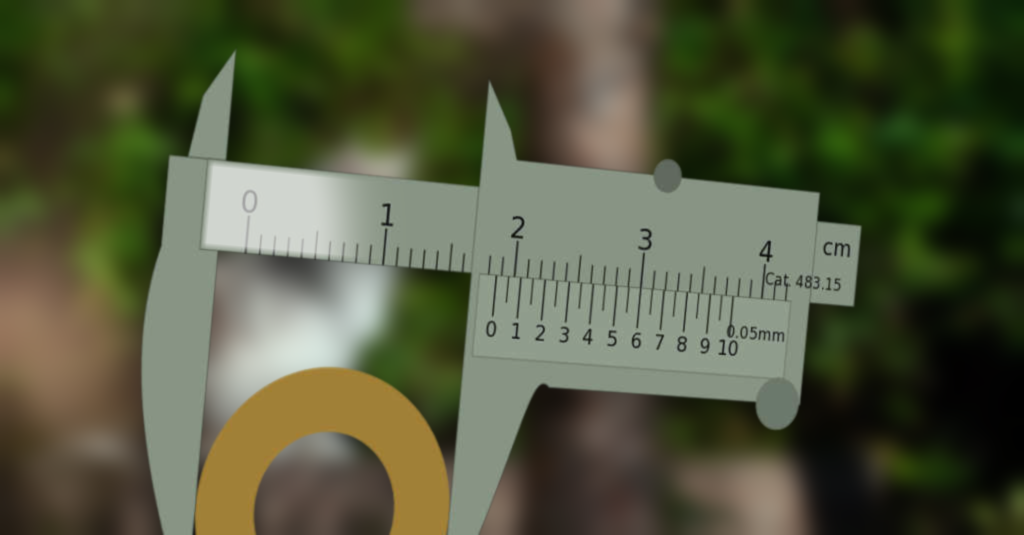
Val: 18.6
